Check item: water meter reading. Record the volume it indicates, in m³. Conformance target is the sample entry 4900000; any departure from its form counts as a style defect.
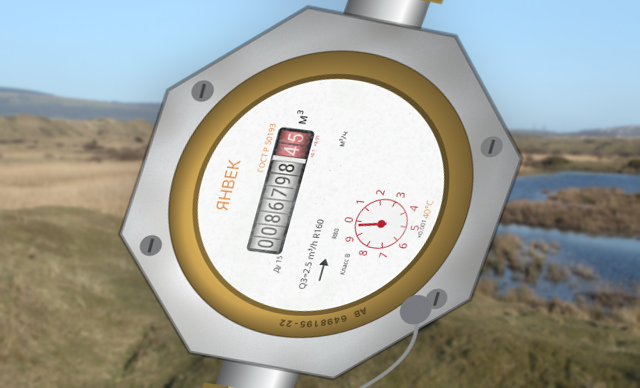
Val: 86798.449
